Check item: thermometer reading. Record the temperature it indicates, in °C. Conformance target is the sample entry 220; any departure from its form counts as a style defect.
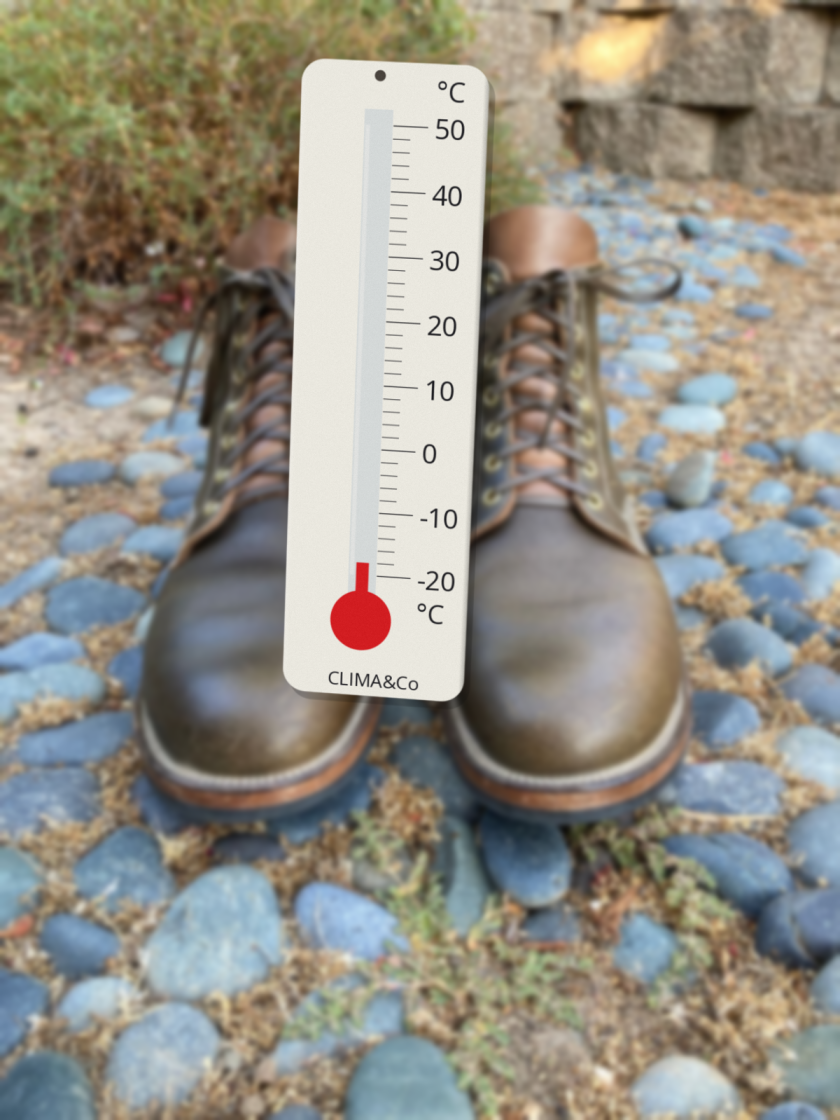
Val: -18
